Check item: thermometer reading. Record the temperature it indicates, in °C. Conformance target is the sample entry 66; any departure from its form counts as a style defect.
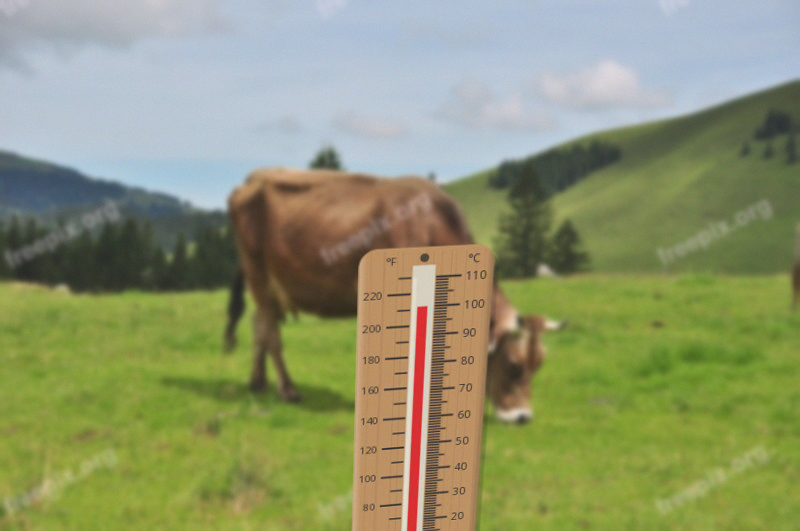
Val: 100
